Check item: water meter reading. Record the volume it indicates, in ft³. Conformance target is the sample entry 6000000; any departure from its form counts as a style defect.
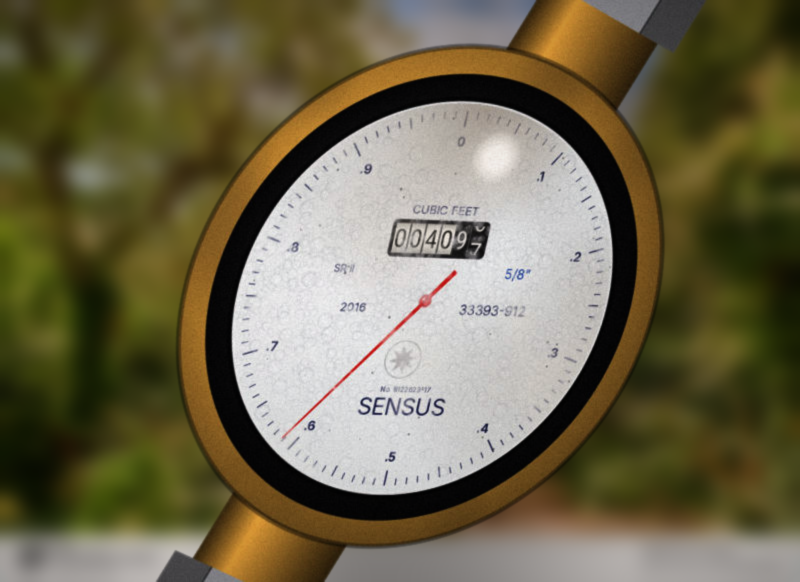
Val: 4096.61
